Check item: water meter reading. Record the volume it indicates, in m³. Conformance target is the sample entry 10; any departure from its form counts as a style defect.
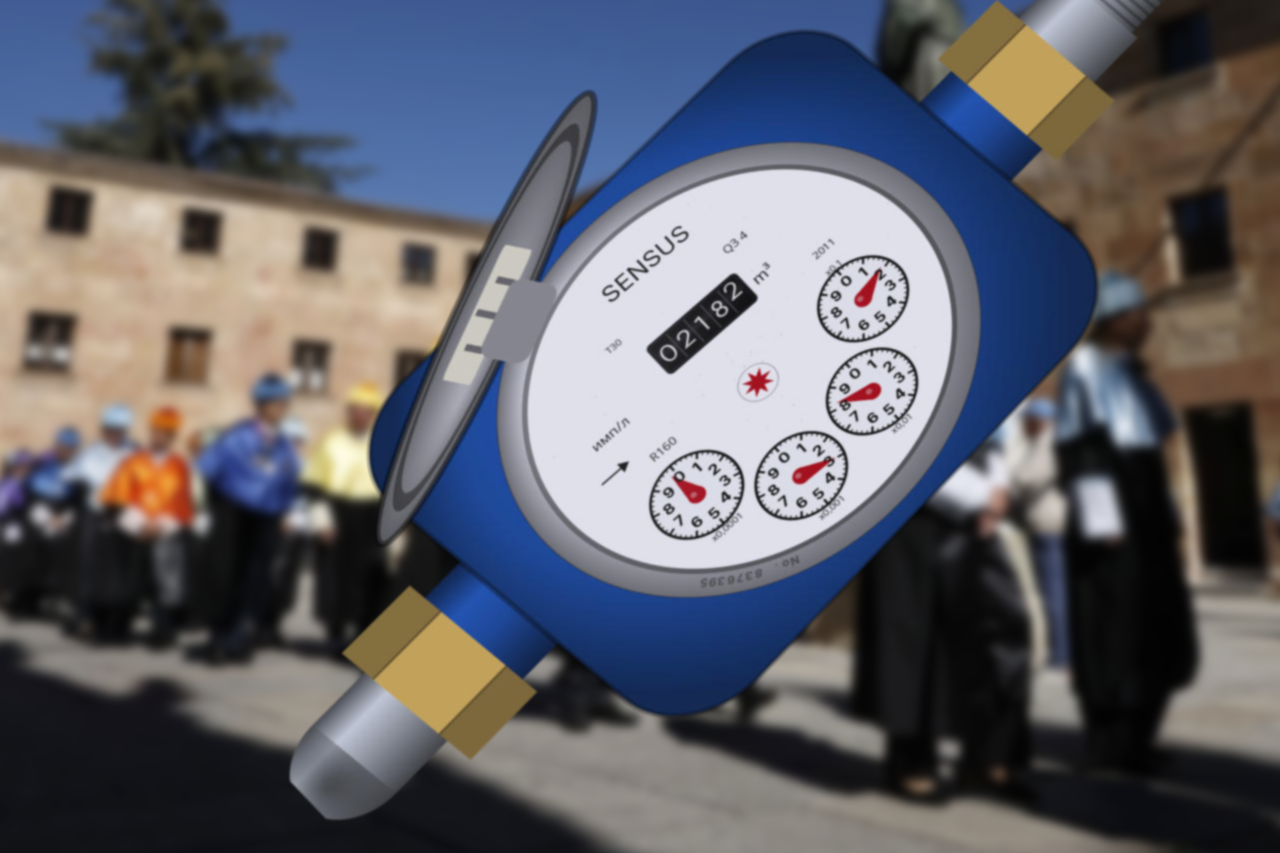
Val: 2182.1829
